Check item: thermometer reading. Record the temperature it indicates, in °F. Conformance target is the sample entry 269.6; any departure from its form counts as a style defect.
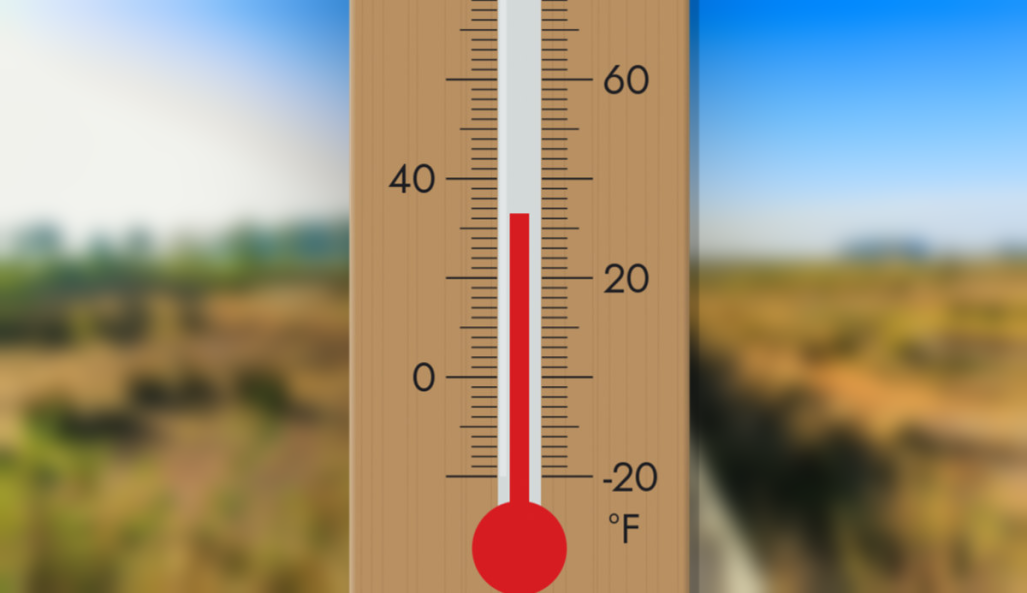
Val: 33
